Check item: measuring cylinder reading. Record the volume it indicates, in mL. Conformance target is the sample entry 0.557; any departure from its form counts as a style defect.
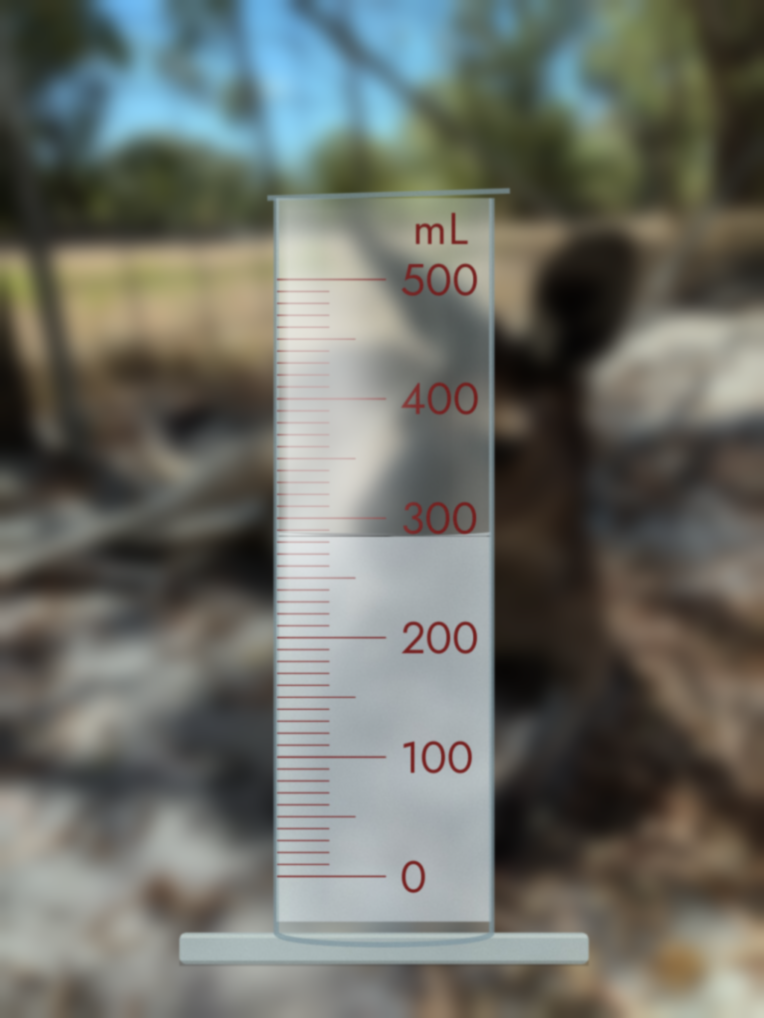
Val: 285
